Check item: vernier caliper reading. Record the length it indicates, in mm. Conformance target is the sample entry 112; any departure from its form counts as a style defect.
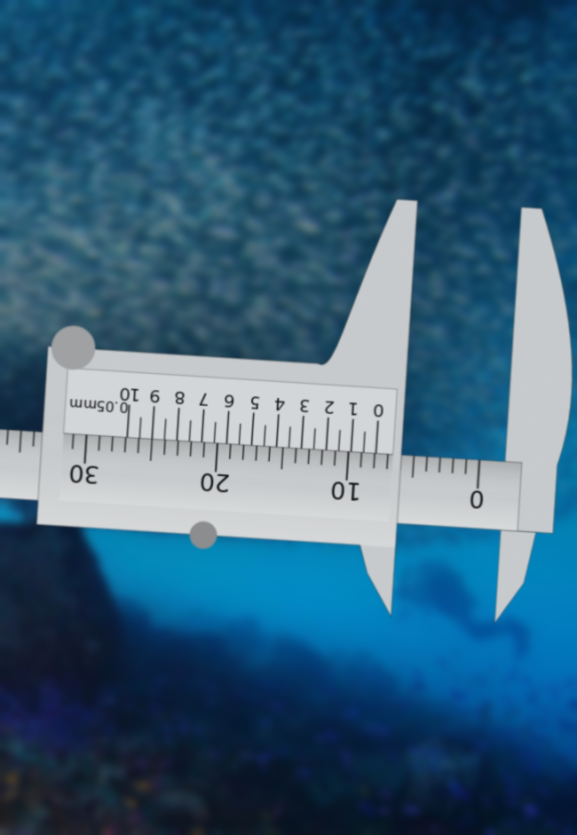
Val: 7.9
